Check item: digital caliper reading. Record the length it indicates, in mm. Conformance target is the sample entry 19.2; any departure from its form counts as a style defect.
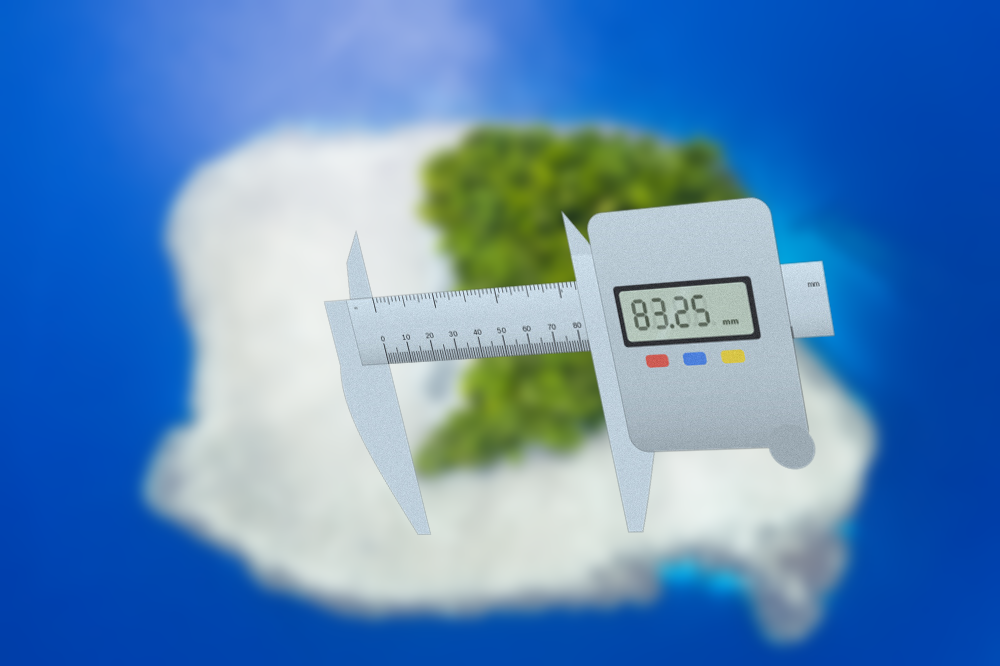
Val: 83.25
